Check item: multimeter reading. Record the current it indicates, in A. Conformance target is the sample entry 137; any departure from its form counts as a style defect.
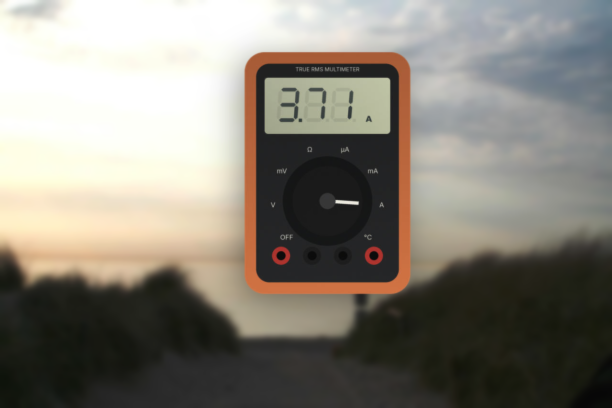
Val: 3.71
